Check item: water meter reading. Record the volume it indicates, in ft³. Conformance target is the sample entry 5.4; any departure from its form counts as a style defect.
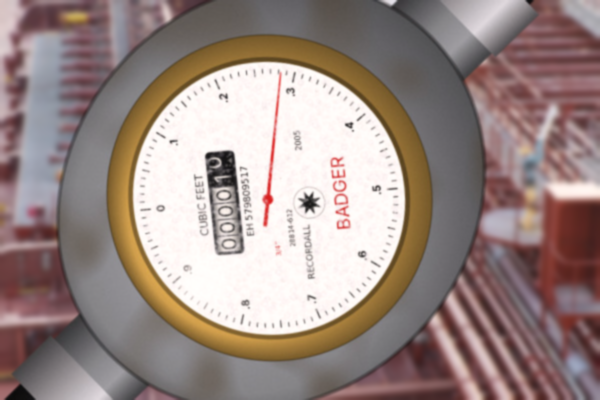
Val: 10.28
